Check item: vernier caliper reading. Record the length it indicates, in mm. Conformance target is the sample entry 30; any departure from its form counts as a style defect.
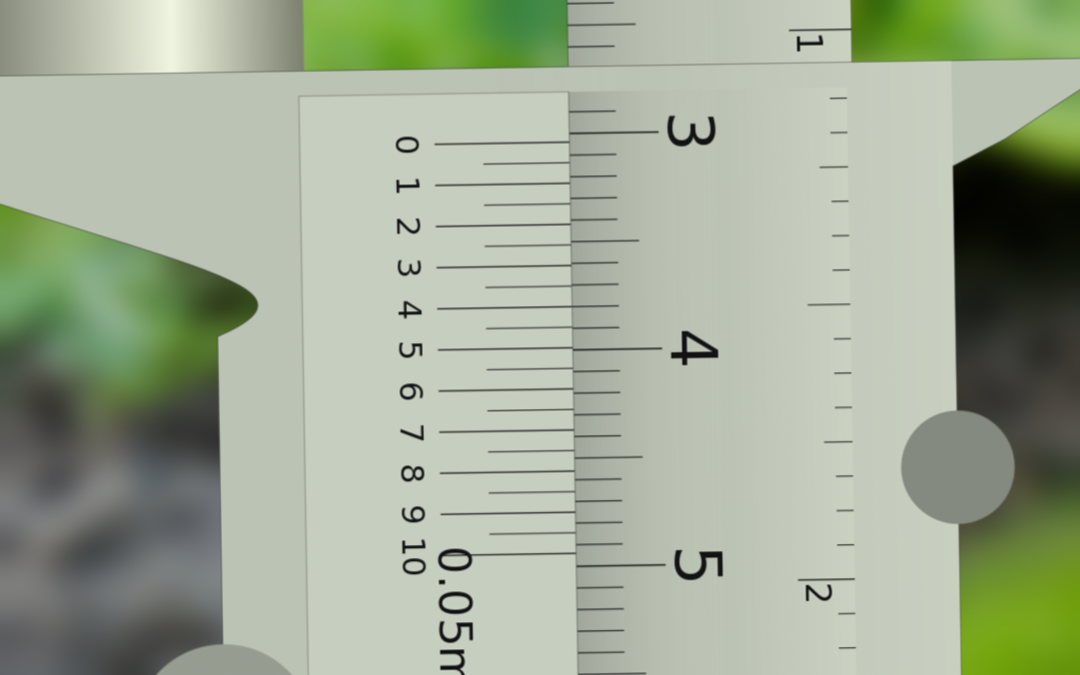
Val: 30.4
